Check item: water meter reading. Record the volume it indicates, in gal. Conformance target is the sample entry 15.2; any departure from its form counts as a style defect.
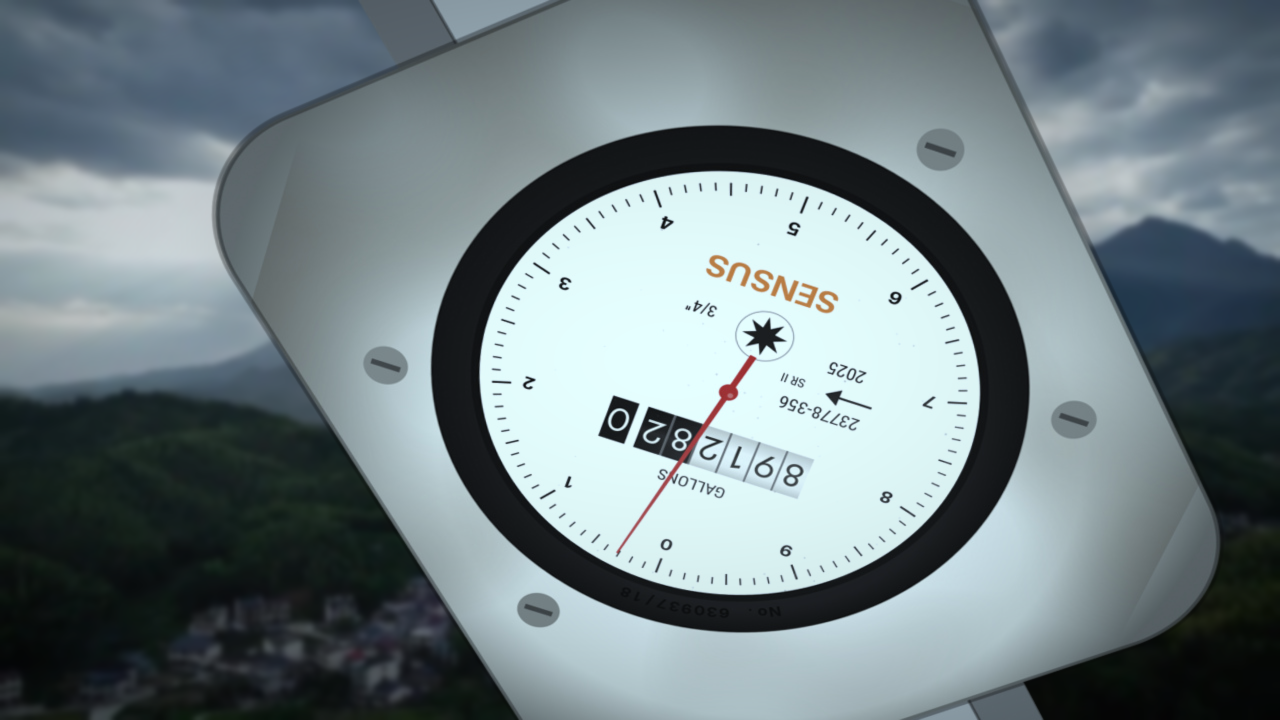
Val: 8912820.3
